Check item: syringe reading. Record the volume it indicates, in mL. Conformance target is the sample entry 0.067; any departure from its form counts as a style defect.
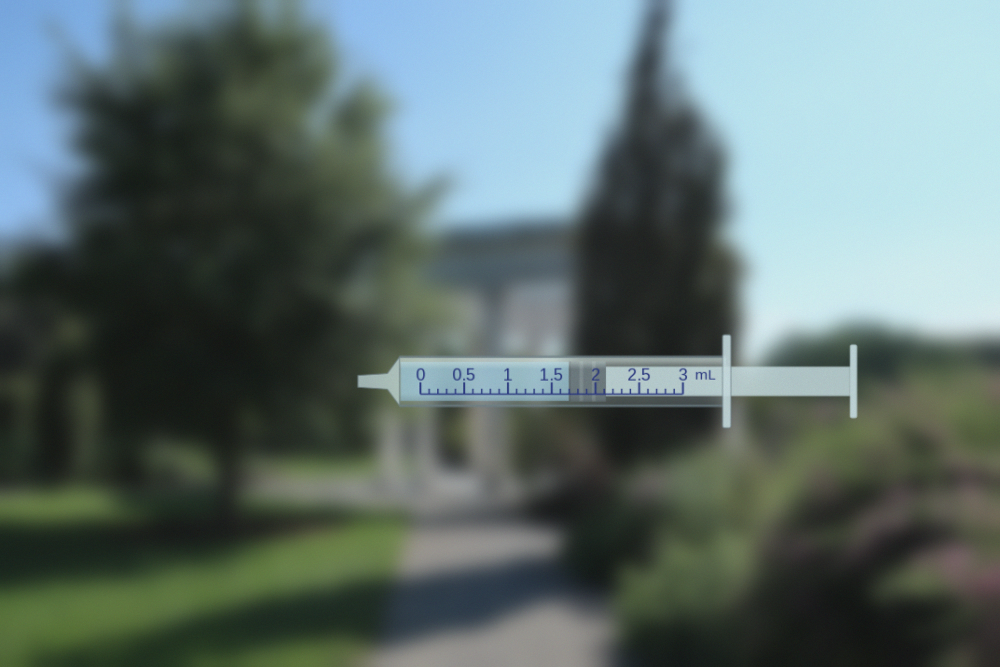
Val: 1.7
